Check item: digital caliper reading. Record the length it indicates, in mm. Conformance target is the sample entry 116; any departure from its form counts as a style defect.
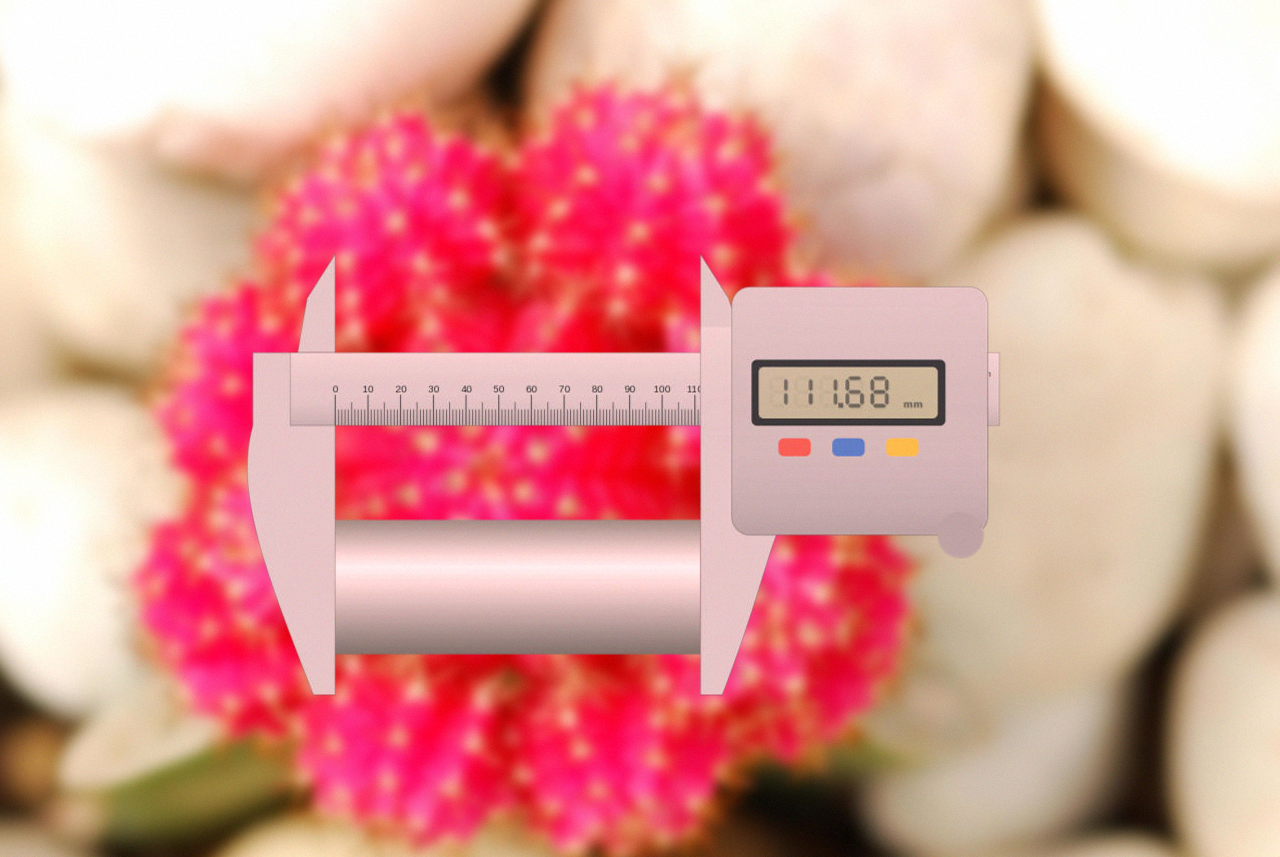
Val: 111.68
